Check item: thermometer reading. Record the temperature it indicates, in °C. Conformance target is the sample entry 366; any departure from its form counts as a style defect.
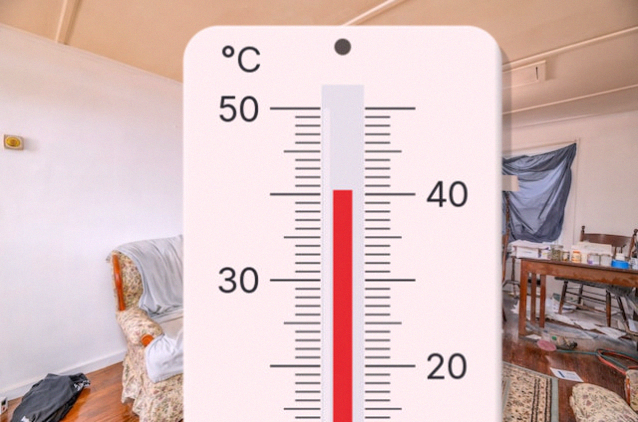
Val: 40.5
